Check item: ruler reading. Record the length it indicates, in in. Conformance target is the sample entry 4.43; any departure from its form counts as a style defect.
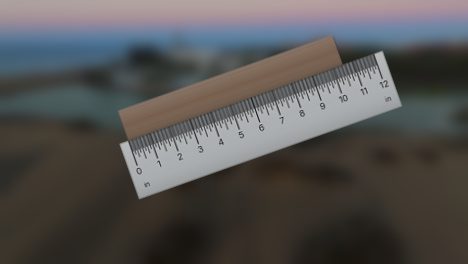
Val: 10.5
